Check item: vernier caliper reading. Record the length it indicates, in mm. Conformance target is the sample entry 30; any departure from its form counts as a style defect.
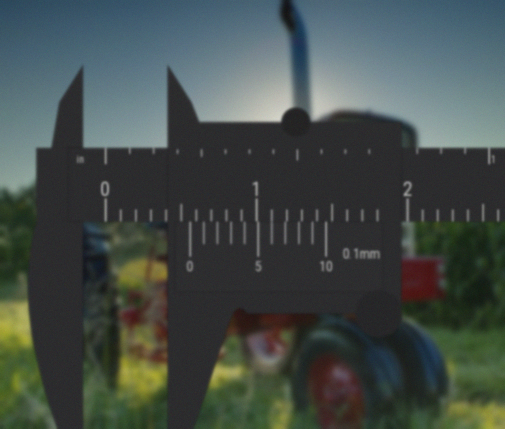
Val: 5.6
